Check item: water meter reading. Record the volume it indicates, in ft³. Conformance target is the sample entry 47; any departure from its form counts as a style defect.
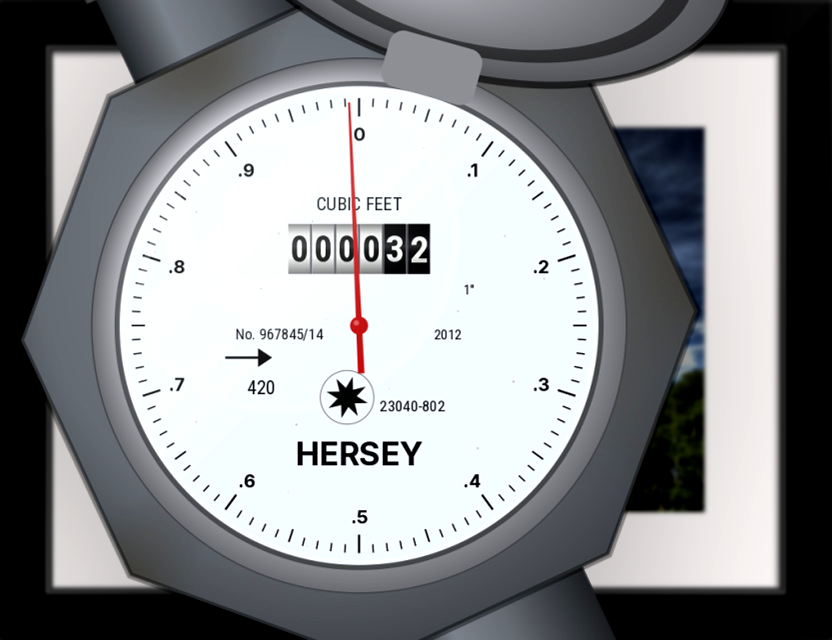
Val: 31.99
